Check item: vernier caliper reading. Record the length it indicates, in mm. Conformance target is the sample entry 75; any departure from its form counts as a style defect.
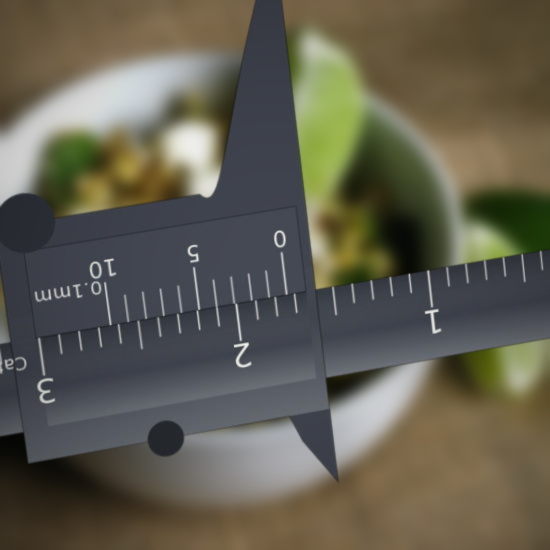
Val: 17.4
